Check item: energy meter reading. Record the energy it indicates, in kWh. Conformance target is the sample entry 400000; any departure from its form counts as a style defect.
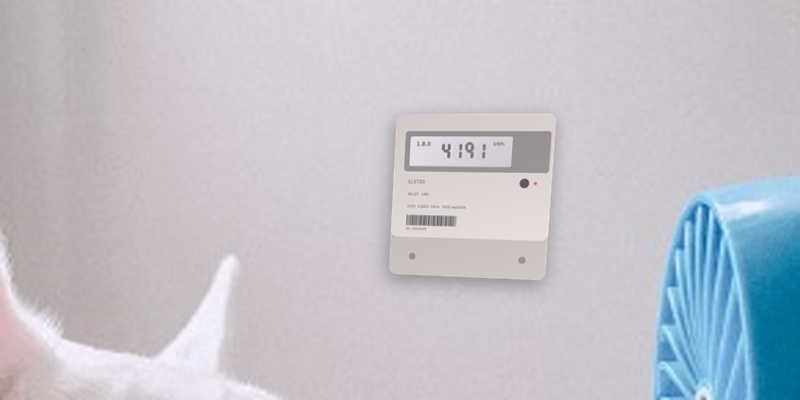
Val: 4191
